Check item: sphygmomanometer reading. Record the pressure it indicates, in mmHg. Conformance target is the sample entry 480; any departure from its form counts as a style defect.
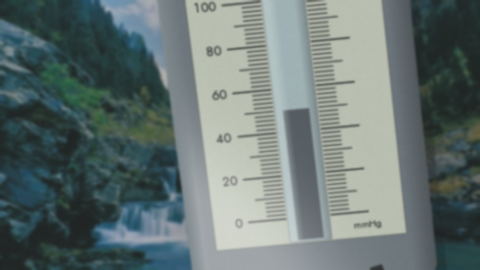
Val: 50
